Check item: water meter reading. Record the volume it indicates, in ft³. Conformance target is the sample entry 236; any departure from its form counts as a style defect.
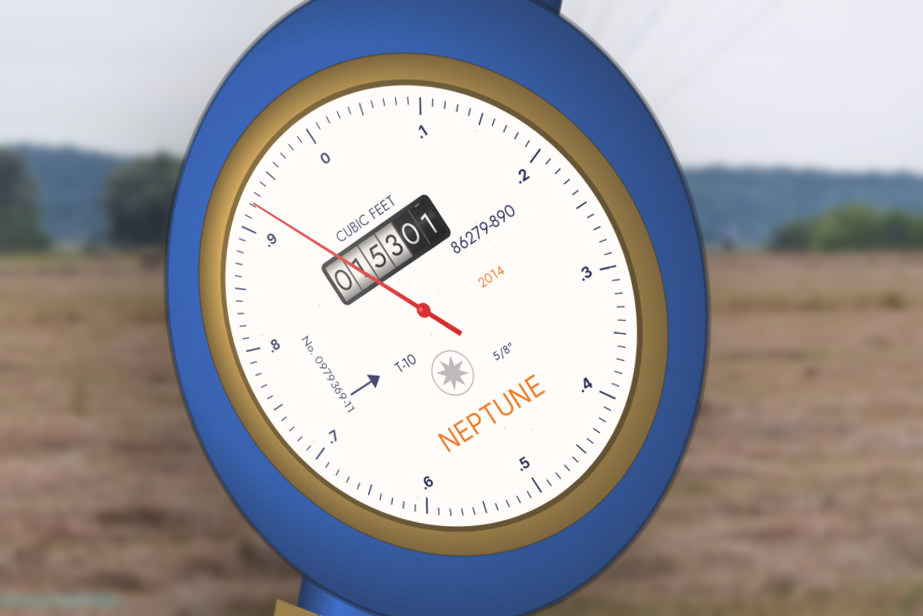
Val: 15300.92
